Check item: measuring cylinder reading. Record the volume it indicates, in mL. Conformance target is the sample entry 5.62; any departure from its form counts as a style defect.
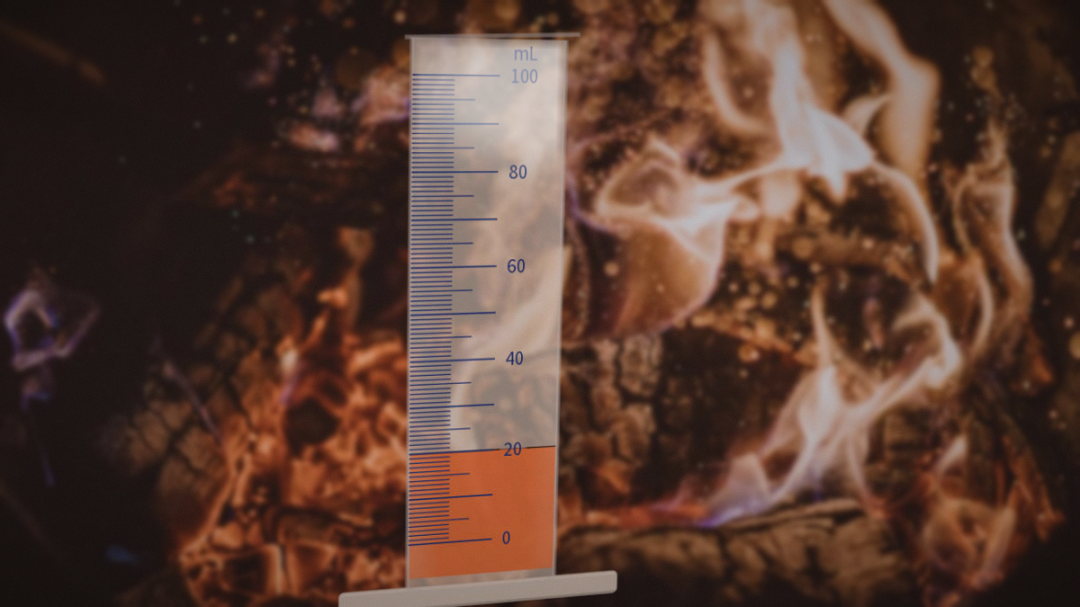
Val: 20
